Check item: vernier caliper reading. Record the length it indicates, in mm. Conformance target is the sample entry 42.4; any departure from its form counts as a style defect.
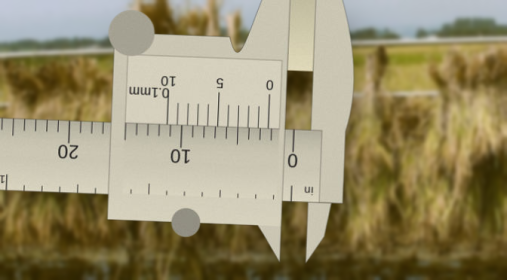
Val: 2.3
